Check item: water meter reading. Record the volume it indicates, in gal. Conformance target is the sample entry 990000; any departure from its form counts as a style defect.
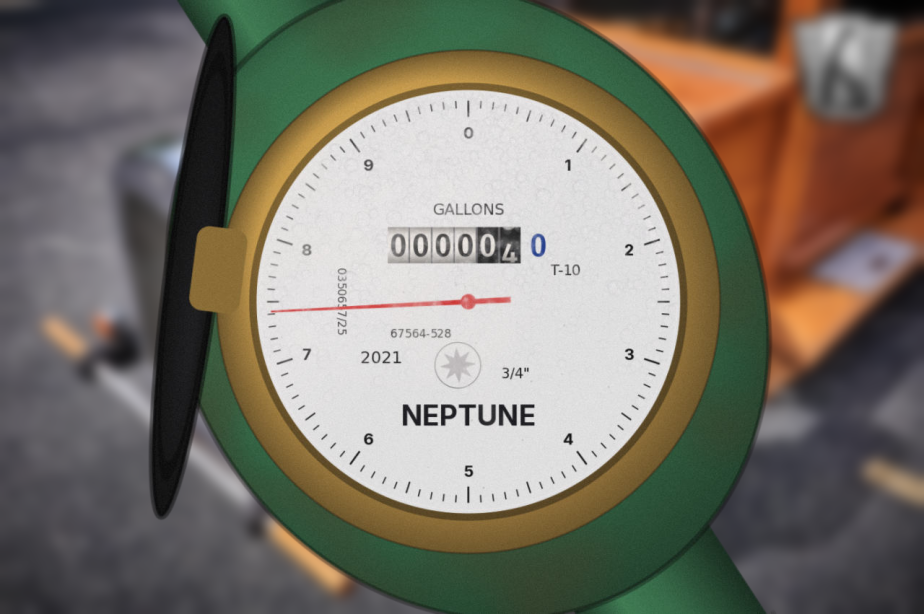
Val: 37.4
